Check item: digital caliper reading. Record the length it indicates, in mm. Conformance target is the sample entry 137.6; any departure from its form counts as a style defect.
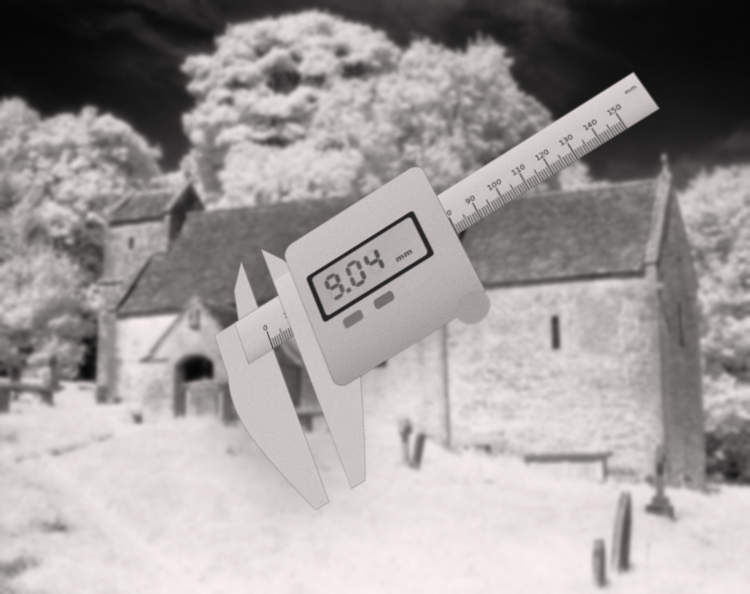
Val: 9.04
